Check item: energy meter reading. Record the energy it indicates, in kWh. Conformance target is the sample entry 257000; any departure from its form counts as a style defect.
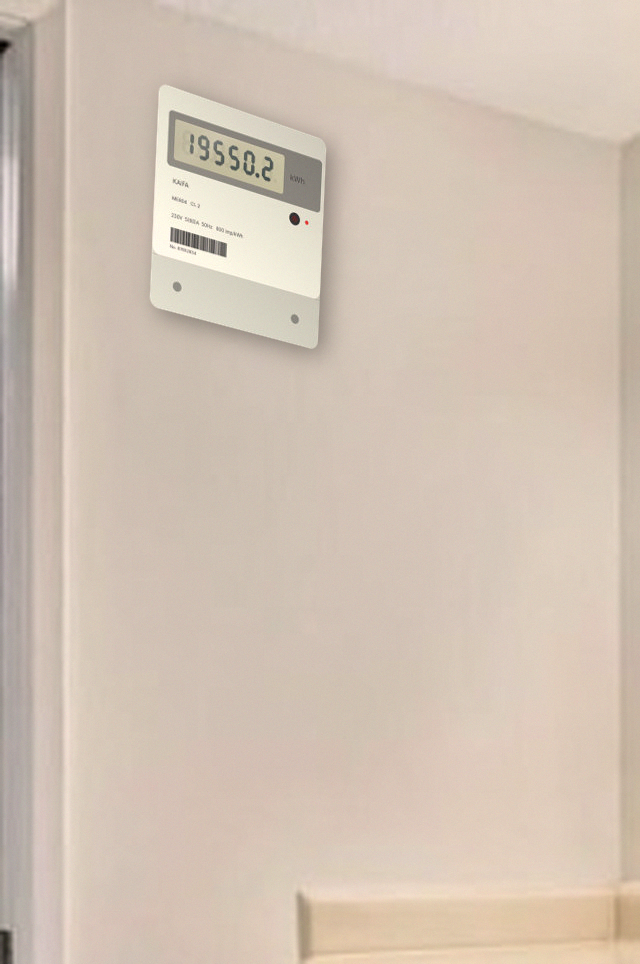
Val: 19550.2
